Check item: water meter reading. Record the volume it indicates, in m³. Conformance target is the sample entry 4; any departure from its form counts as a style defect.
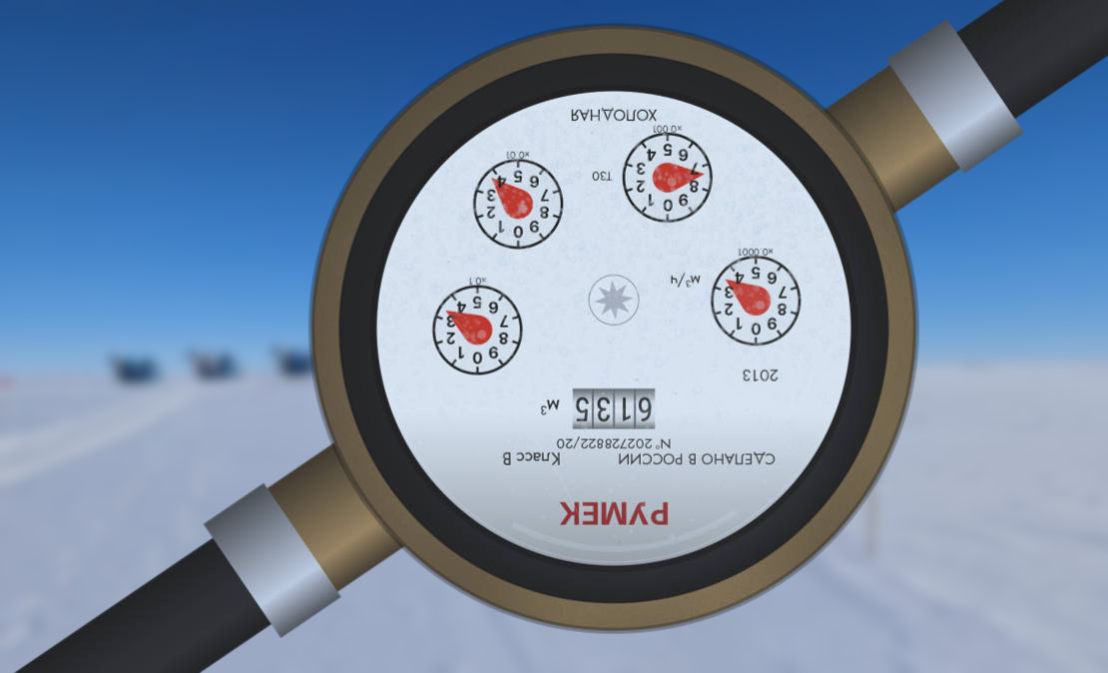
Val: 6135.3373
